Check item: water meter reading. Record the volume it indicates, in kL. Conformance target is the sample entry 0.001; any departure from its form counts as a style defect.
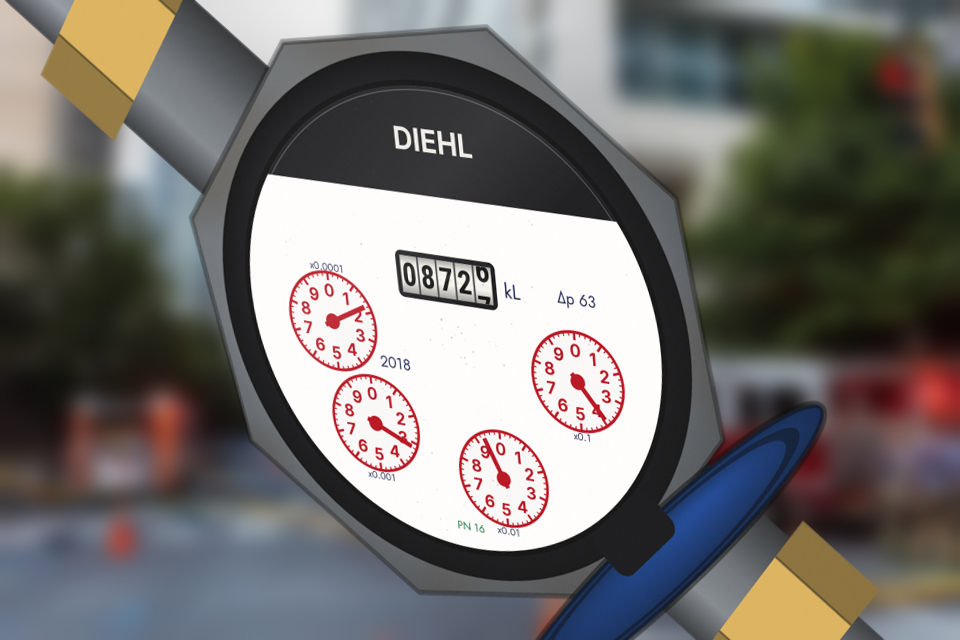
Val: 8726.3931
